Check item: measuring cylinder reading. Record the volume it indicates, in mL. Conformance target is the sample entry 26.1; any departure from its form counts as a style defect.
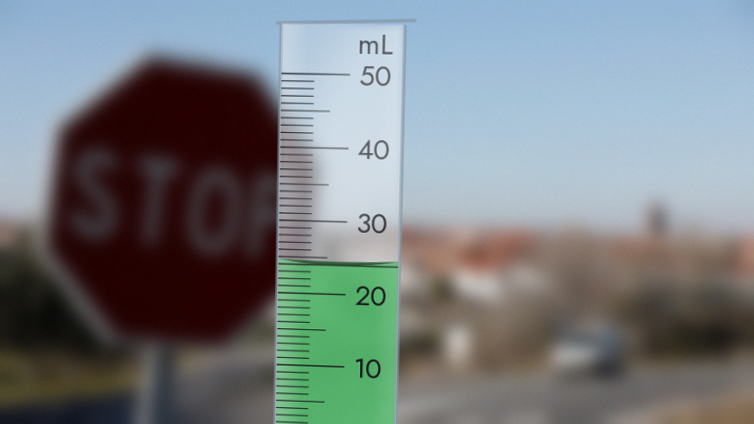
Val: 24
